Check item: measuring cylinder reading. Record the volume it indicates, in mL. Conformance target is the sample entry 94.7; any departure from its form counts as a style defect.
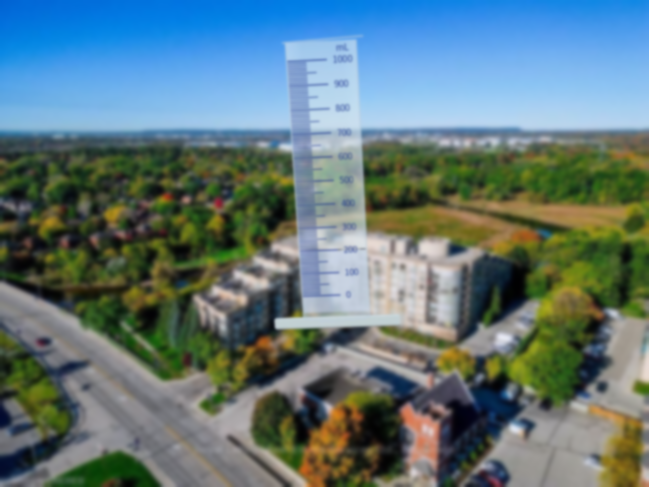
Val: 200
